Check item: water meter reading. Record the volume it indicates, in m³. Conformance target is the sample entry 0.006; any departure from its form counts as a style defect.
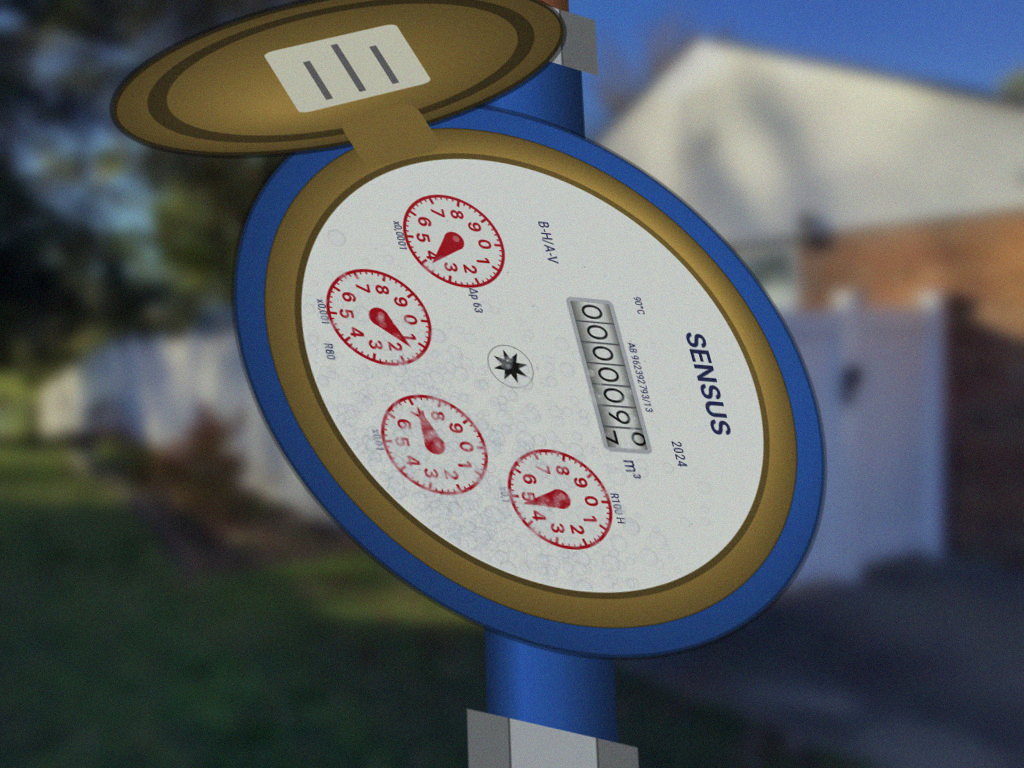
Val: 96.4713
